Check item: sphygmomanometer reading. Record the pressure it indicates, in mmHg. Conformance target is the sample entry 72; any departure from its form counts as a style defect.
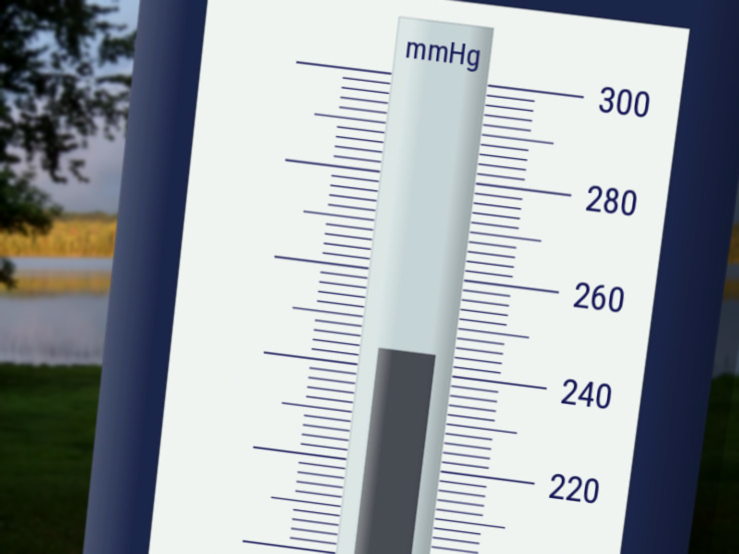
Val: 244
